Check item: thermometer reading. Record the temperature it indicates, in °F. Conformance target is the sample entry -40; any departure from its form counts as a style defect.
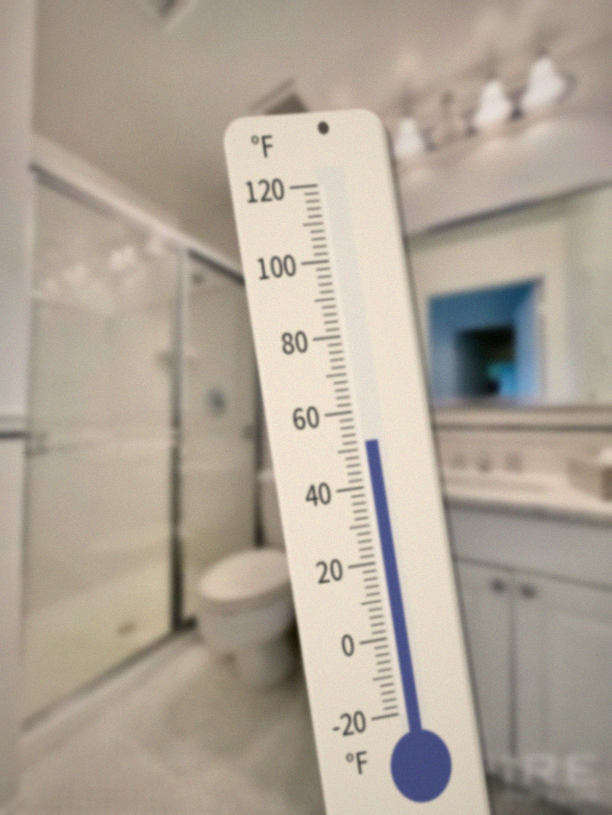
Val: 52
